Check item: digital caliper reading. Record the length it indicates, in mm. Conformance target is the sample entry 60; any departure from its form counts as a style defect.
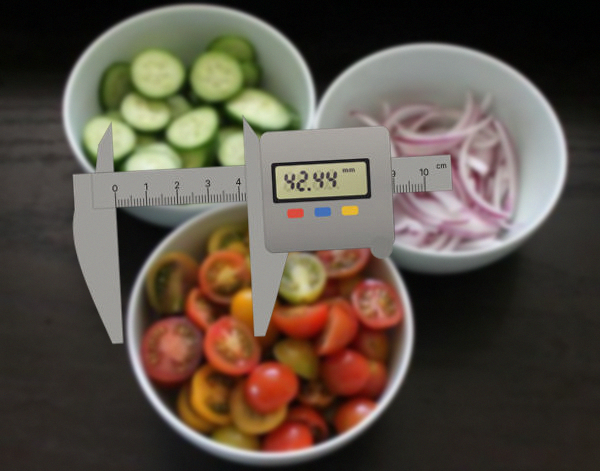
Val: 42.44
